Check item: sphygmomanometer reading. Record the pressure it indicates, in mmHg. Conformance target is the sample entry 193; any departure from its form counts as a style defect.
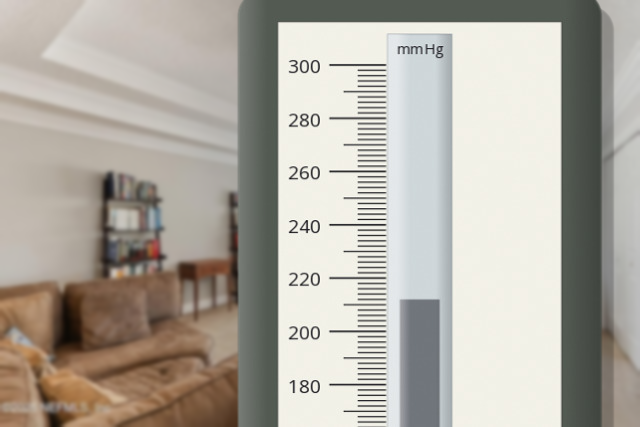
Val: 212
